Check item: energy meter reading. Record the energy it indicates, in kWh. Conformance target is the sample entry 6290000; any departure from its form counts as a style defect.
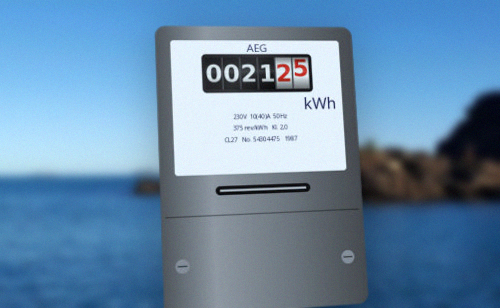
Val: 21.25
